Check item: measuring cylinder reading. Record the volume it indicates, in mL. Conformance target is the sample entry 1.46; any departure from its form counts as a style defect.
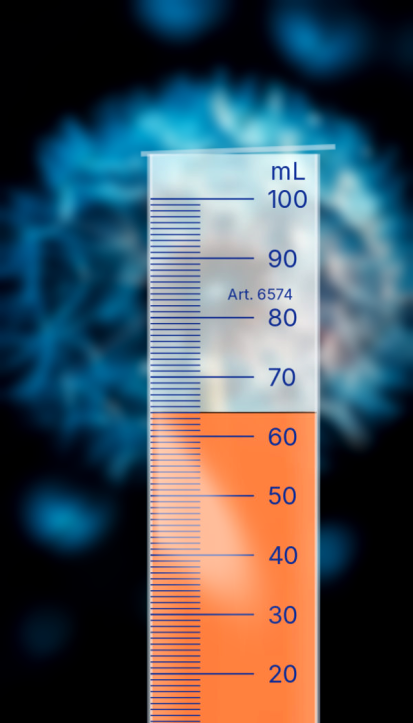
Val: 64
